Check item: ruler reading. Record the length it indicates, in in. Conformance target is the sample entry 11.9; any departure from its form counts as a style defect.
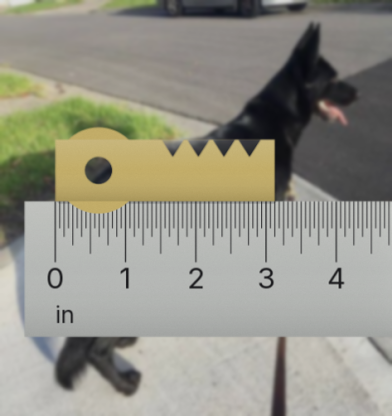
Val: 3.125
